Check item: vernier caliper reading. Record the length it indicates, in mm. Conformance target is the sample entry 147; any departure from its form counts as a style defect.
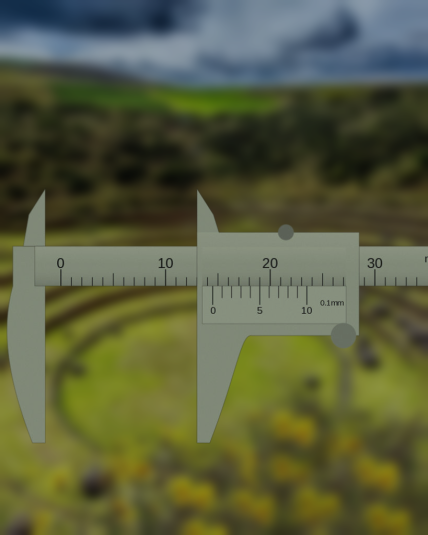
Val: 14.5
